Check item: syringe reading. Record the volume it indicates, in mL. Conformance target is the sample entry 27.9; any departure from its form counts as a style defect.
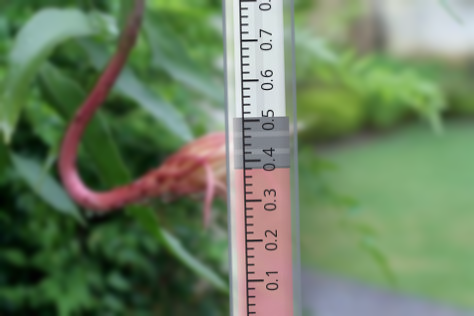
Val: 0.38
